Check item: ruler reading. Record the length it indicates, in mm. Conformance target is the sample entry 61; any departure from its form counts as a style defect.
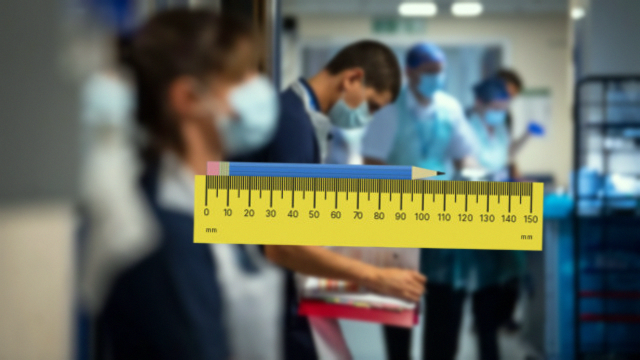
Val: 110
